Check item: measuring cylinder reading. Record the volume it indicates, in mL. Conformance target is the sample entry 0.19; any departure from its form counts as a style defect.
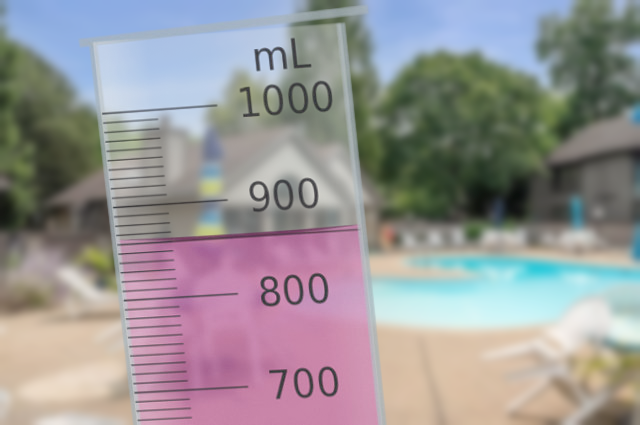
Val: 860
